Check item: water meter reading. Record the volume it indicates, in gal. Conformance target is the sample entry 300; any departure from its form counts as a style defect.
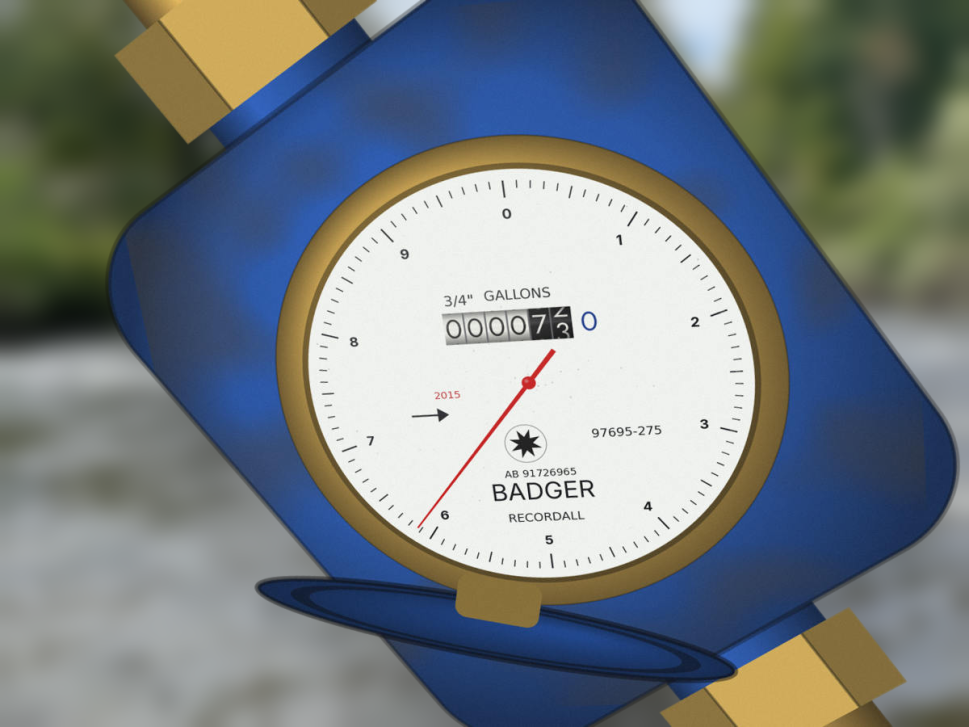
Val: 726.1
